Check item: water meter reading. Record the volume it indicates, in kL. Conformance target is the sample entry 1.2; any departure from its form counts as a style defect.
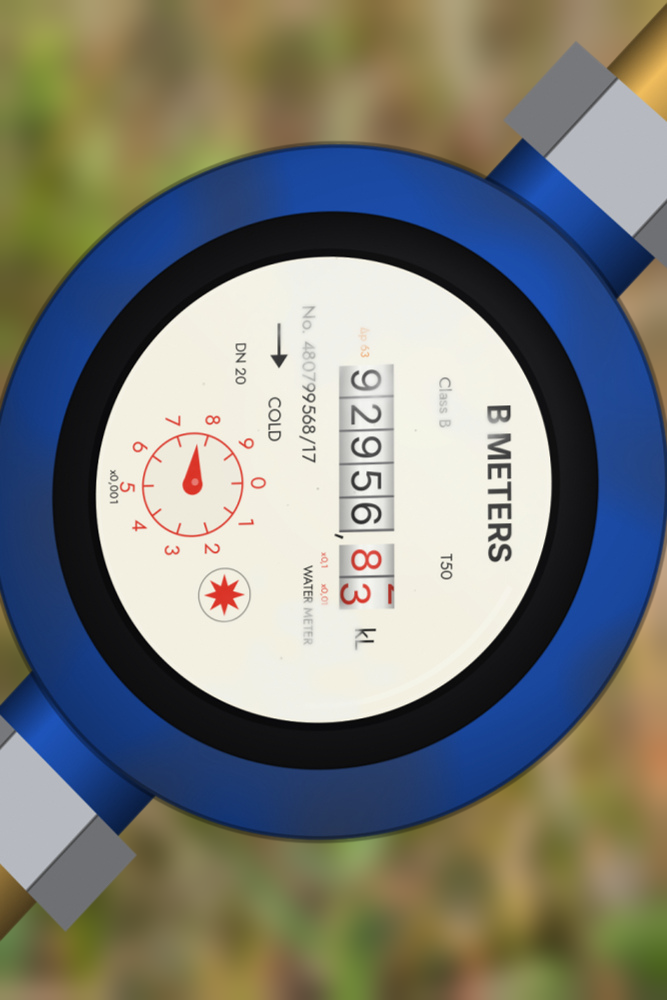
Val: 92956.827
